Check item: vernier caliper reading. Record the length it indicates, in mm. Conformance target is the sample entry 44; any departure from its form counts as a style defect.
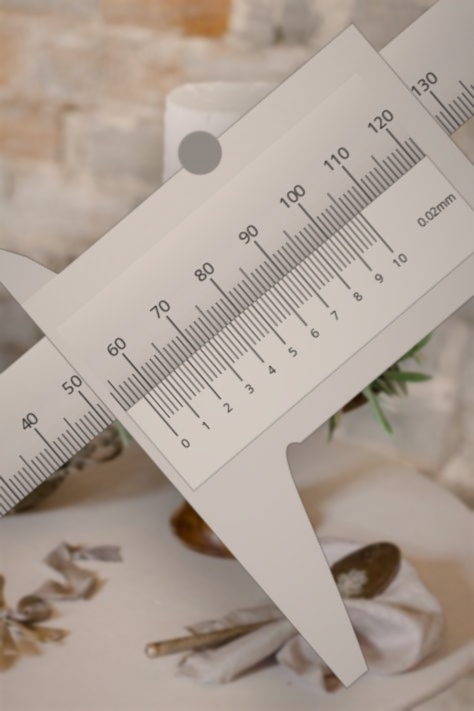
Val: 58.0
